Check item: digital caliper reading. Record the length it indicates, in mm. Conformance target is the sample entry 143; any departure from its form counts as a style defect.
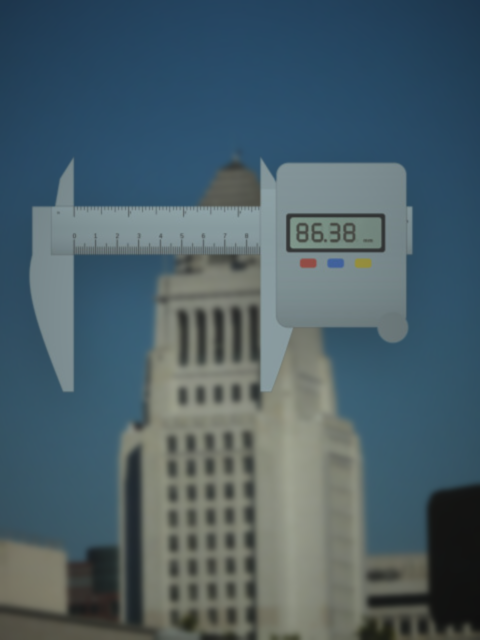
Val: 86.38
